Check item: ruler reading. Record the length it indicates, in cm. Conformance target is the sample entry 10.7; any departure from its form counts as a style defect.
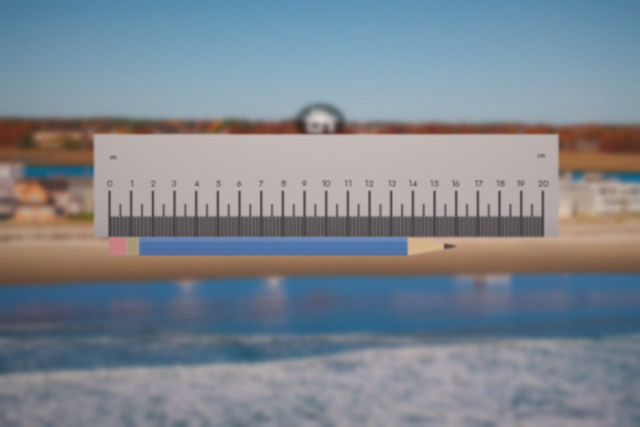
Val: 16
